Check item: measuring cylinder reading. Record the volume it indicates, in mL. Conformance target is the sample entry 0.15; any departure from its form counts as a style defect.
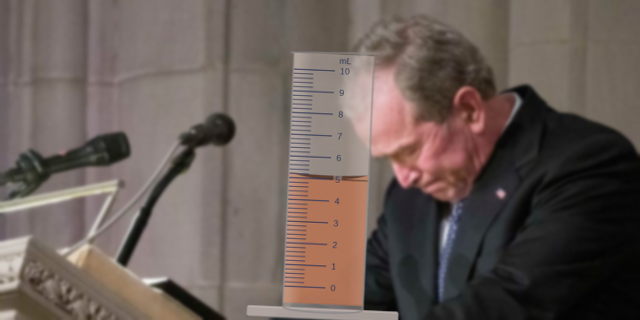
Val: 5
